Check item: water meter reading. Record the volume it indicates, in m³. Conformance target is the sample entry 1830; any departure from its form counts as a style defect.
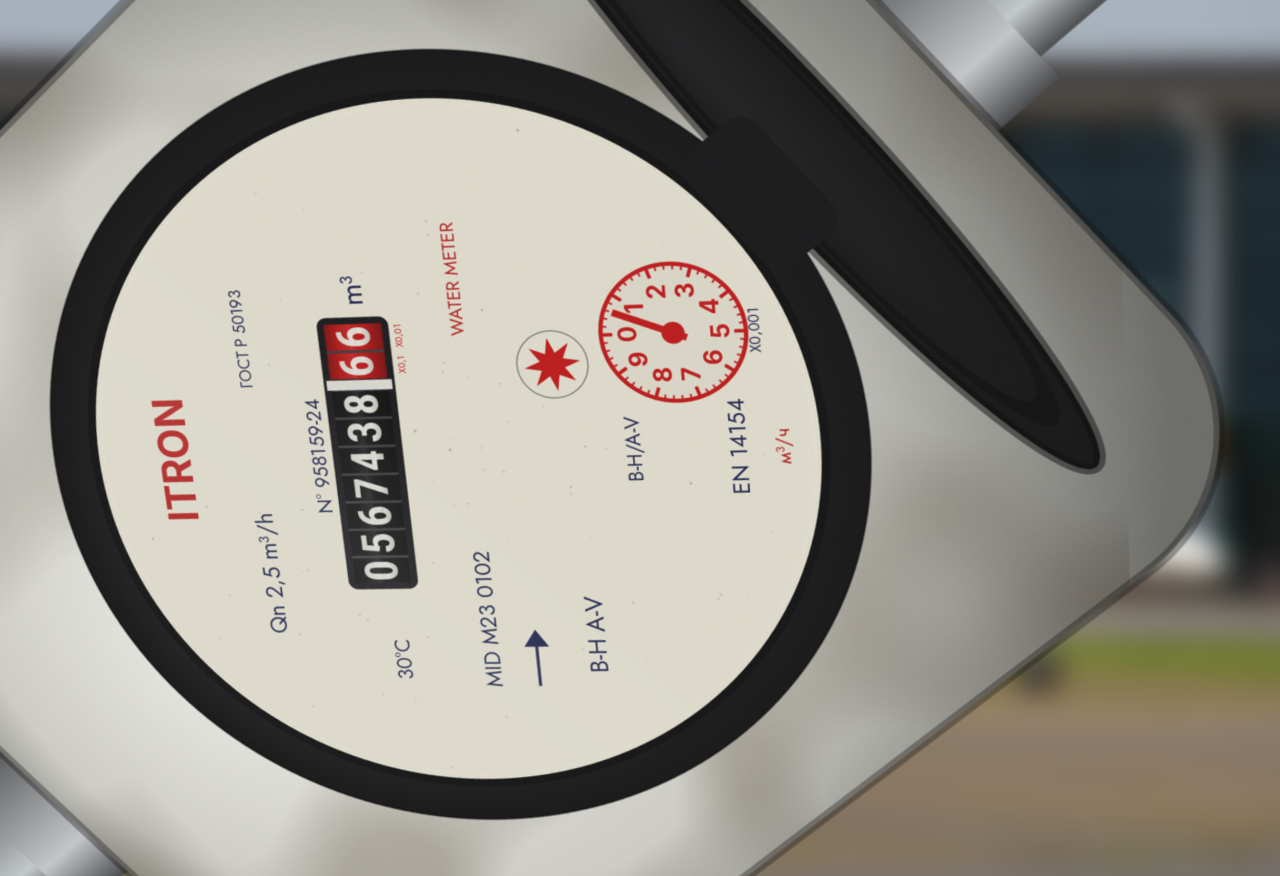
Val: 567438.660
